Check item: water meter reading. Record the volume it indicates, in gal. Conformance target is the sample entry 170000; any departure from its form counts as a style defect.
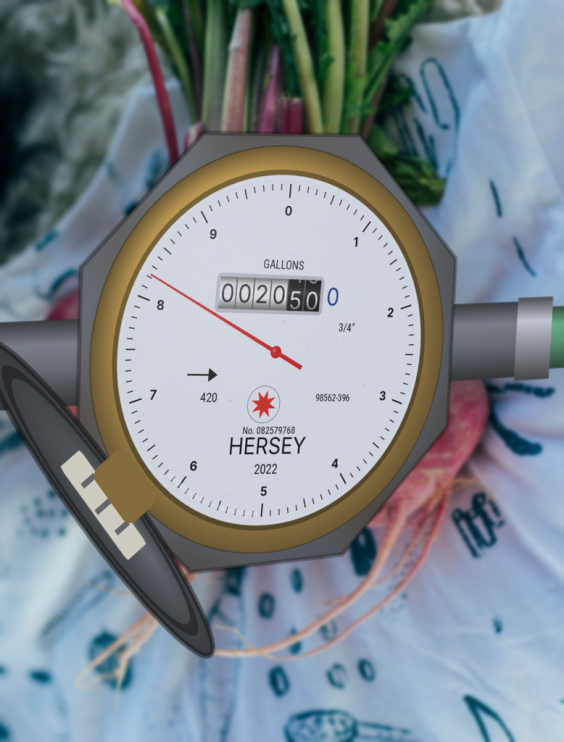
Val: 20498.2
